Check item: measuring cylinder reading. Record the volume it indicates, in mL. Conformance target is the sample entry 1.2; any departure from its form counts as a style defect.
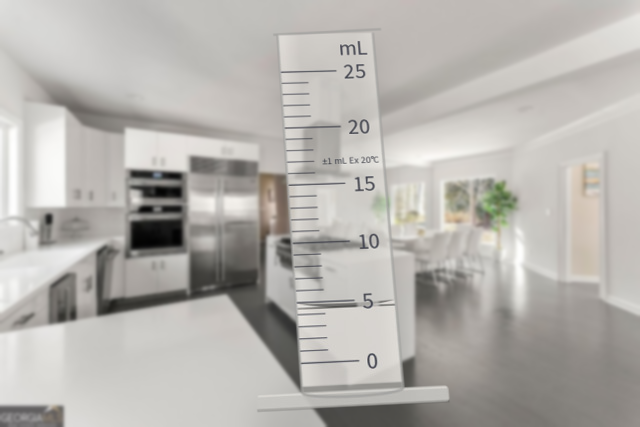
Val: 4.5
